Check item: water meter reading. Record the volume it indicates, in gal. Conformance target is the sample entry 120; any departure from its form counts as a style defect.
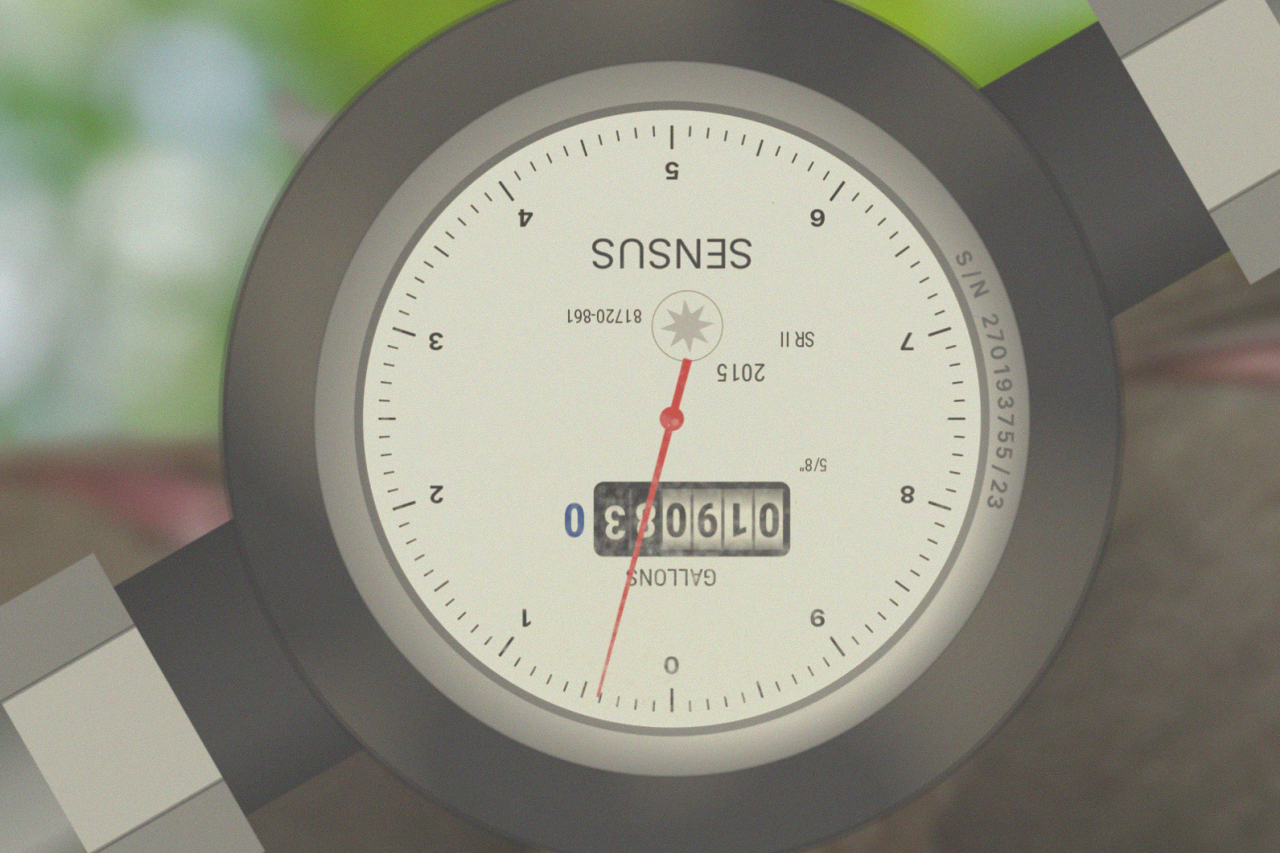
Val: 190830.4
